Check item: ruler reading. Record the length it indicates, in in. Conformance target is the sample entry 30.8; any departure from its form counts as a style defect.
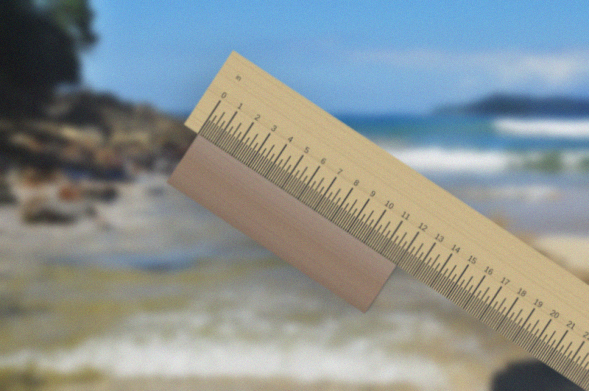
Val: 12
